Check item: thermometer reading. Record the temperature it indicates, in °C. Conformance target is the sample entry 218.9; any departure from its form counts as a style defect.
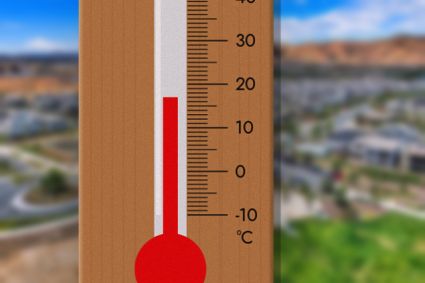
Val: 17
